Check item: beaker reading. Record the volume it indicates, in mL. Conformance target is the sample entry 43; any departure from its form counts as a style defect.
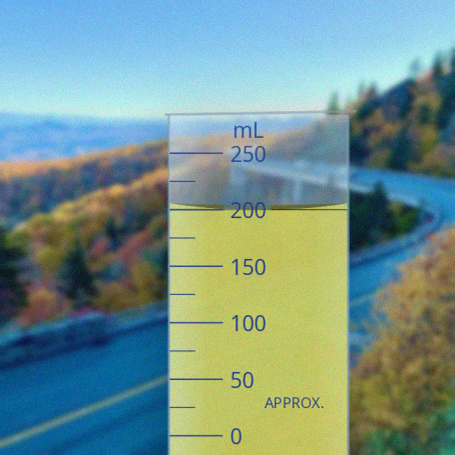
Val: 200
